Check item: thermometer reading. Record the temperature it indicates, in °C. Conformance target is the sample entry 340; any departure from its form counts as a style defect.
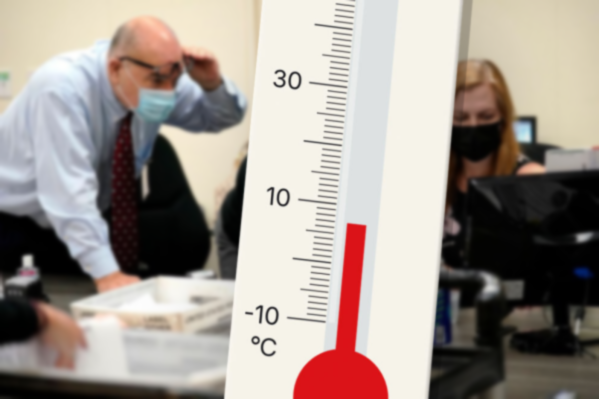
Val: 7
